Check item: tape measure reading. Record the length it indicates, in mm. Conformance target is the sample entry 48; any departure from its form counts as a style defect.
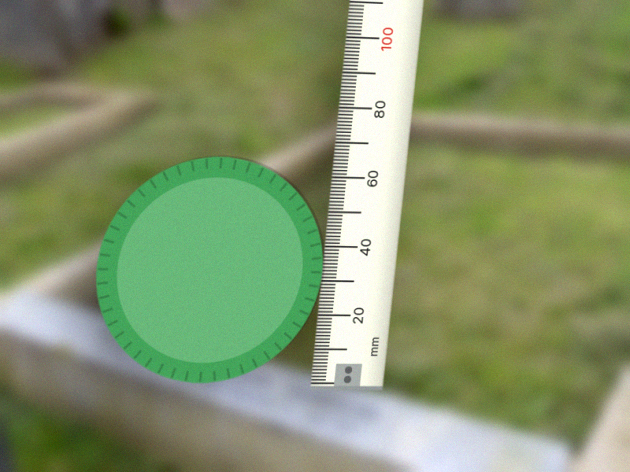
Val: 65
